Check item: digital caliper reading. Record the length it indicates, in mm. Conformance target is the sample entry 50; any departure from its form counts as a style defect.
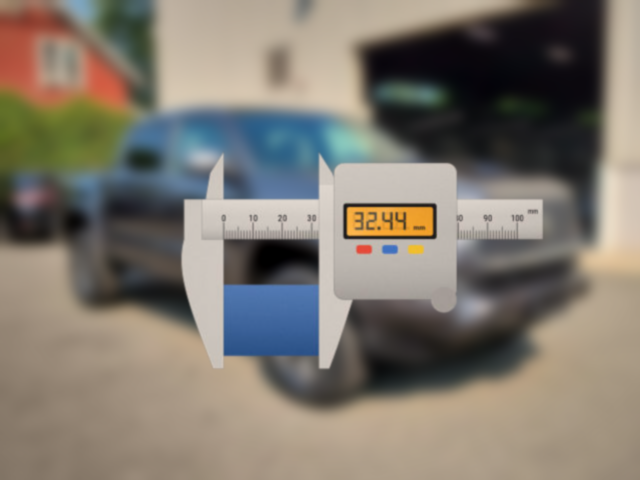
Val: 32.44
